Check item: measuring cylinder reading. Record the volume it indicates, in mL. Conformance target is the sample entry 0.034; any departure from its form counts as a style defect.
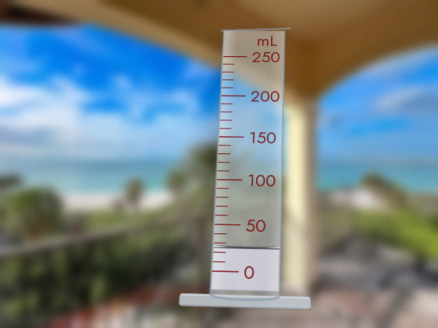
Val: 25
